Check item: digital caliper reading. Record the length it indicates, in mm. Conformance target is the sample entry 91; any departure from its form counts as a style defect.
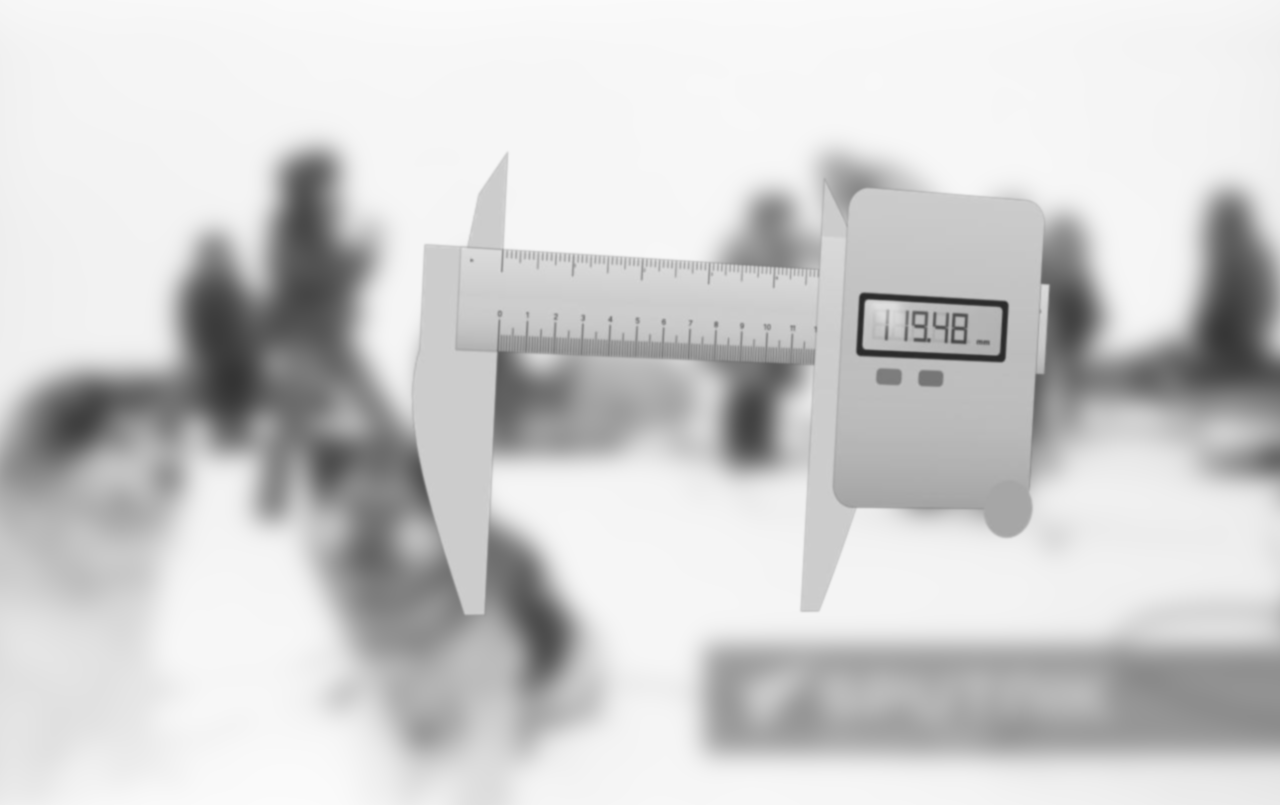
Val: 119.48
